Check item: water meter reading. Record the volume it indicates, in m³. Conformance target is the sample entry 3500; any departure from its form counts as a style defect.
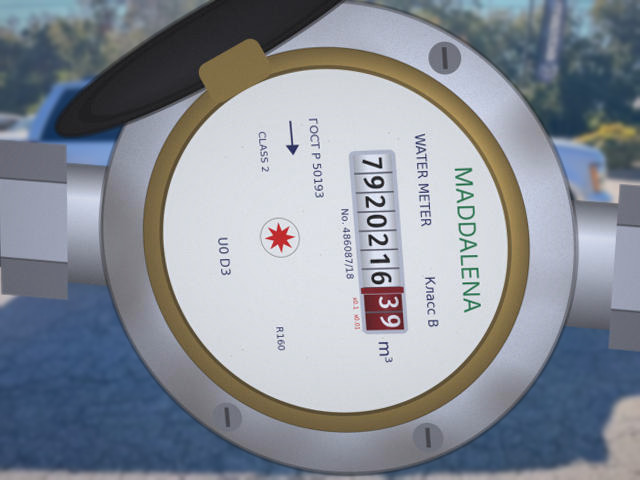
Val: 7920216.39
